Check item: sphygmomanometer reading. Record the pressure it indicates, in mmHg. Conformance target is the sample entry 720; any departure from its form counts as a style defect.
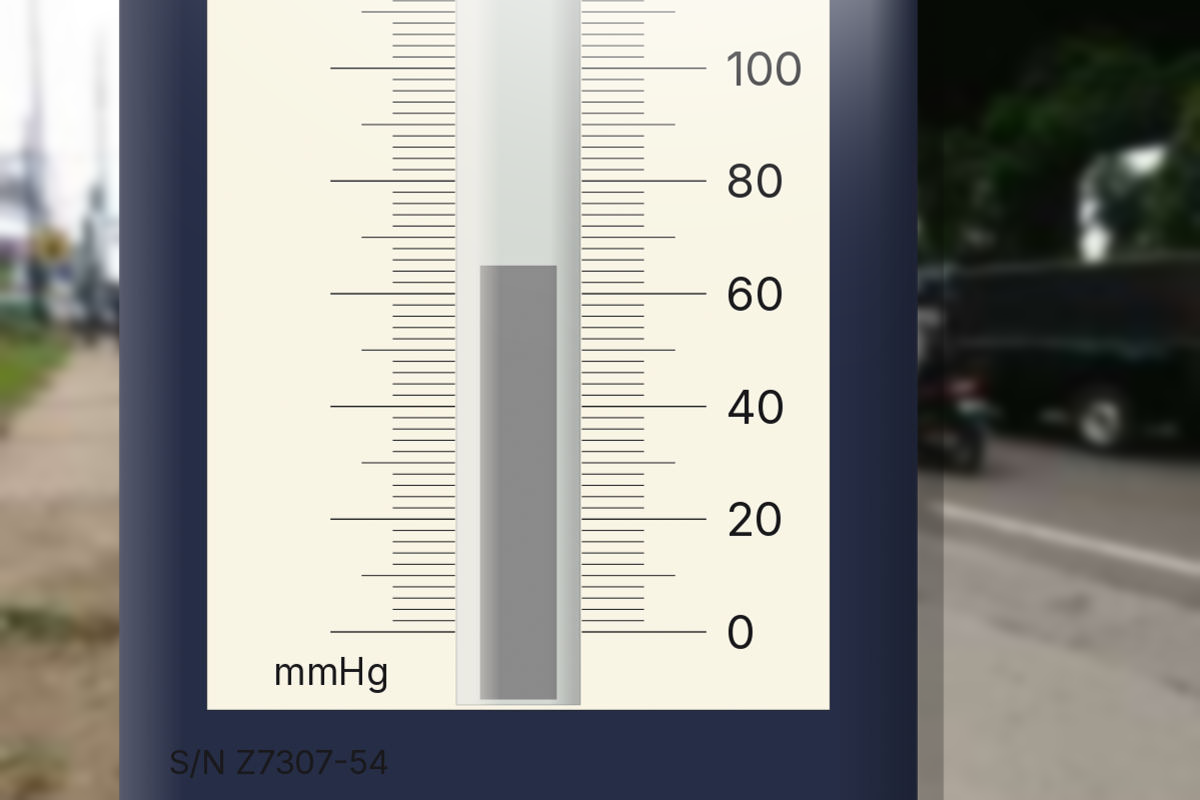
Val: 65
